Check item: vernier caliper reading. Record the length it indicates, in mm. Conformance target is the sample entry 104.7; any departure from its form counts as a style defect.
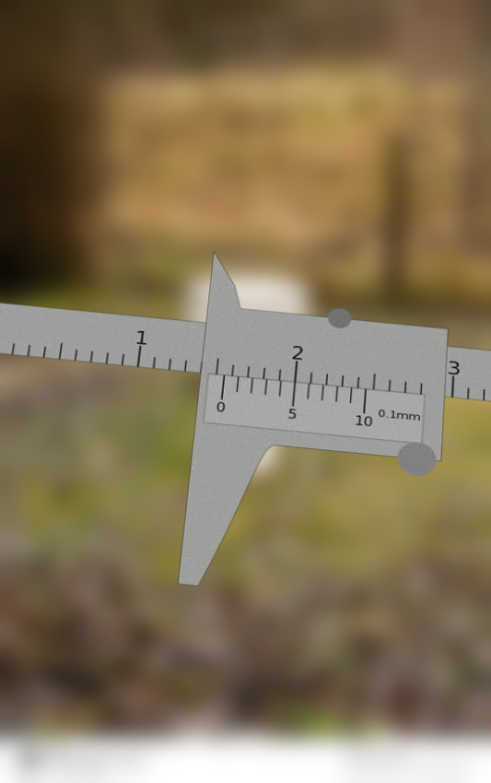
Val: 15.5
